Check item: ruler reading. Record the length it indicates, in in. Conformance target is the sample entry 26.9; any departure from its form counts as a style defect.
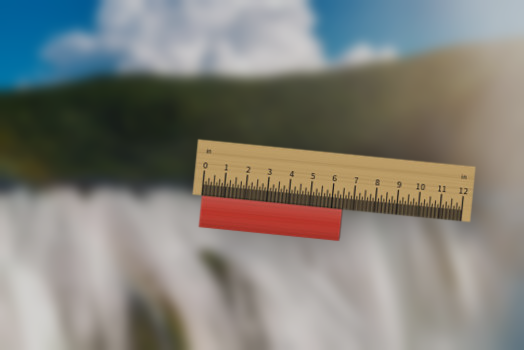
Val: 6.5
